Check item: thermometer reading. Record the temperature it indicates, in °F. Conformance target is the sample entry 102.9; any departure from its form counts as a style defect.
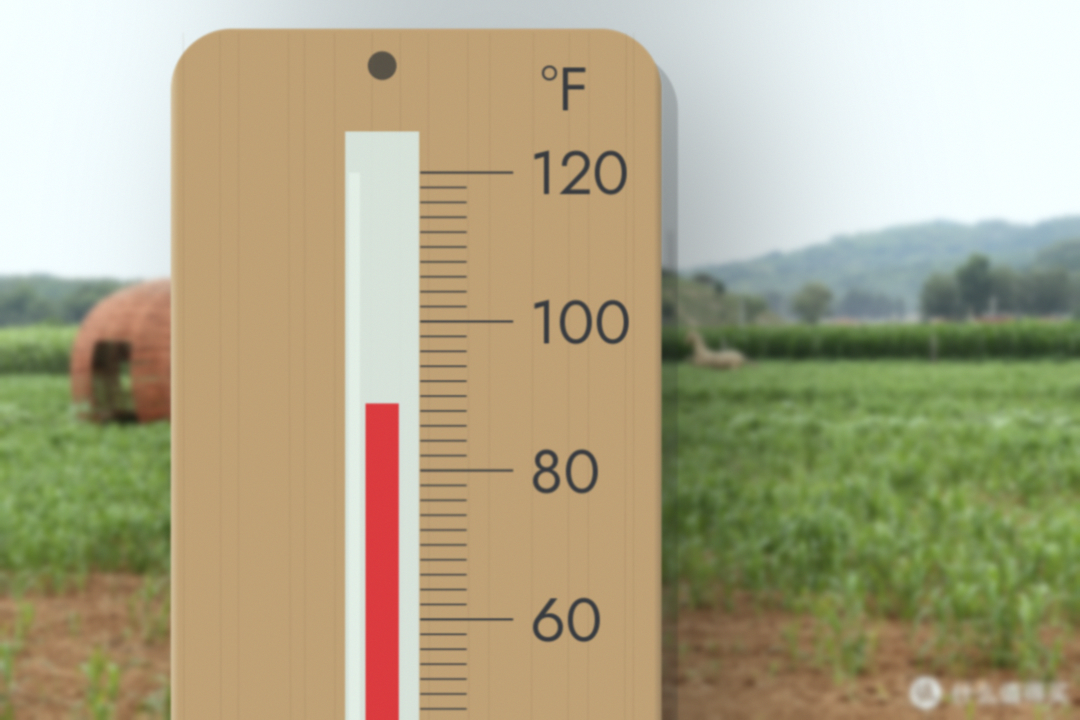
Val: 89
